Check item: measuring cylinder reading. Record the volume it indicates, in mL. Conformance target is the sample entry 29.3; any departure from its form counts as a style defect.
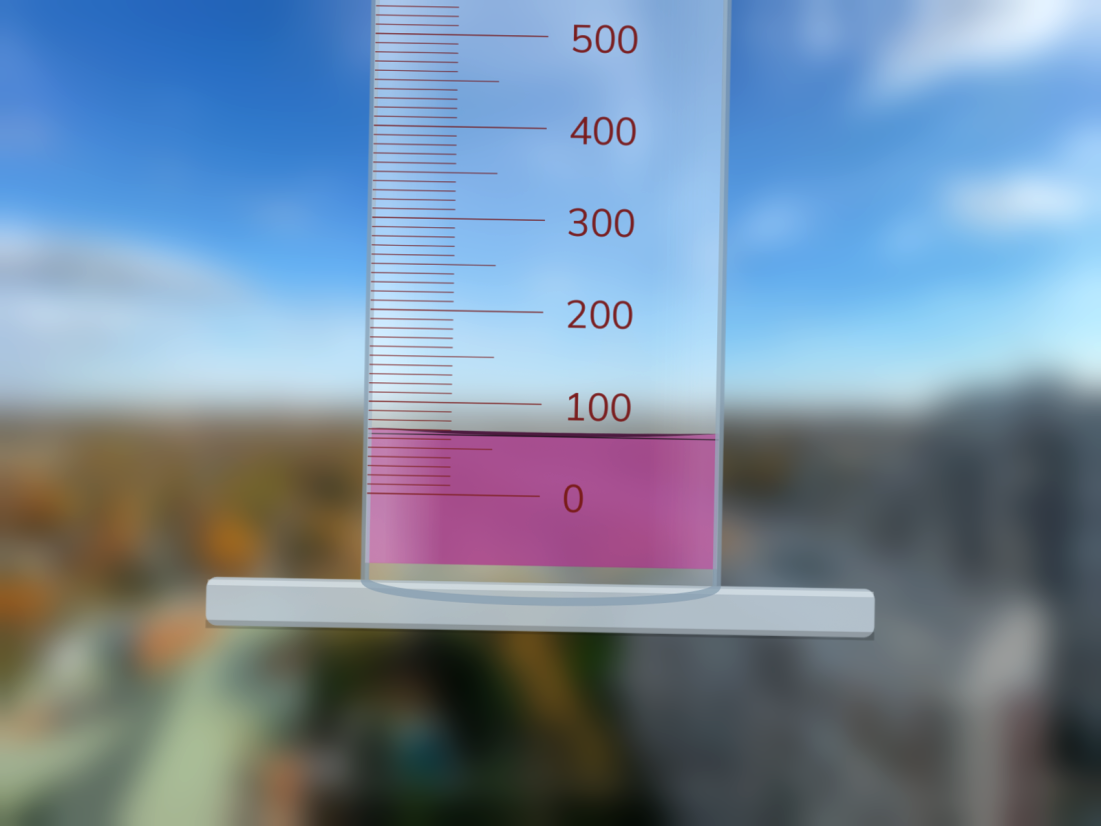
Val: 65
